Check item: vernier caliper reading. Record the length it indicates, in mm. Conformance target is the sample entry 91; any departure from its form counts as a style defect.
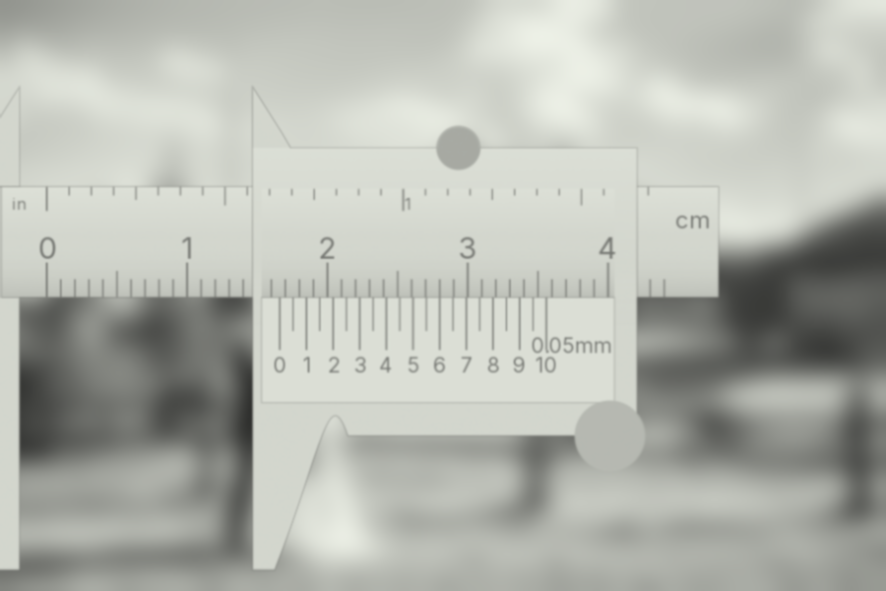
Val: 16.6
